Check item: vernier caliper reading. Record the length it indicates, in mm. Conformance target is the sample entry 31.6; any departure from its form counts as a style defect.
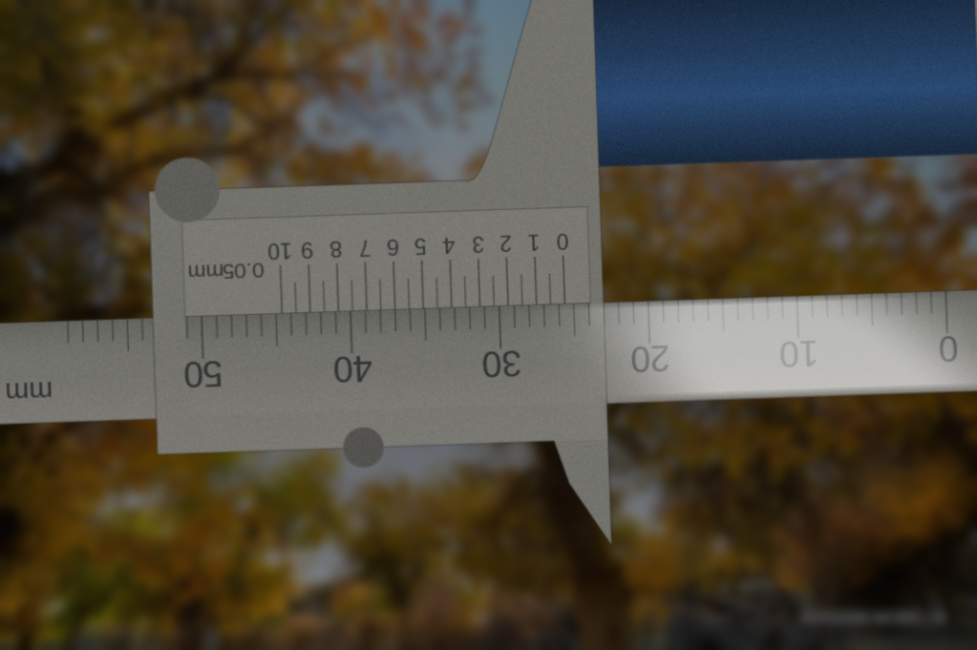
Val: 25.6
